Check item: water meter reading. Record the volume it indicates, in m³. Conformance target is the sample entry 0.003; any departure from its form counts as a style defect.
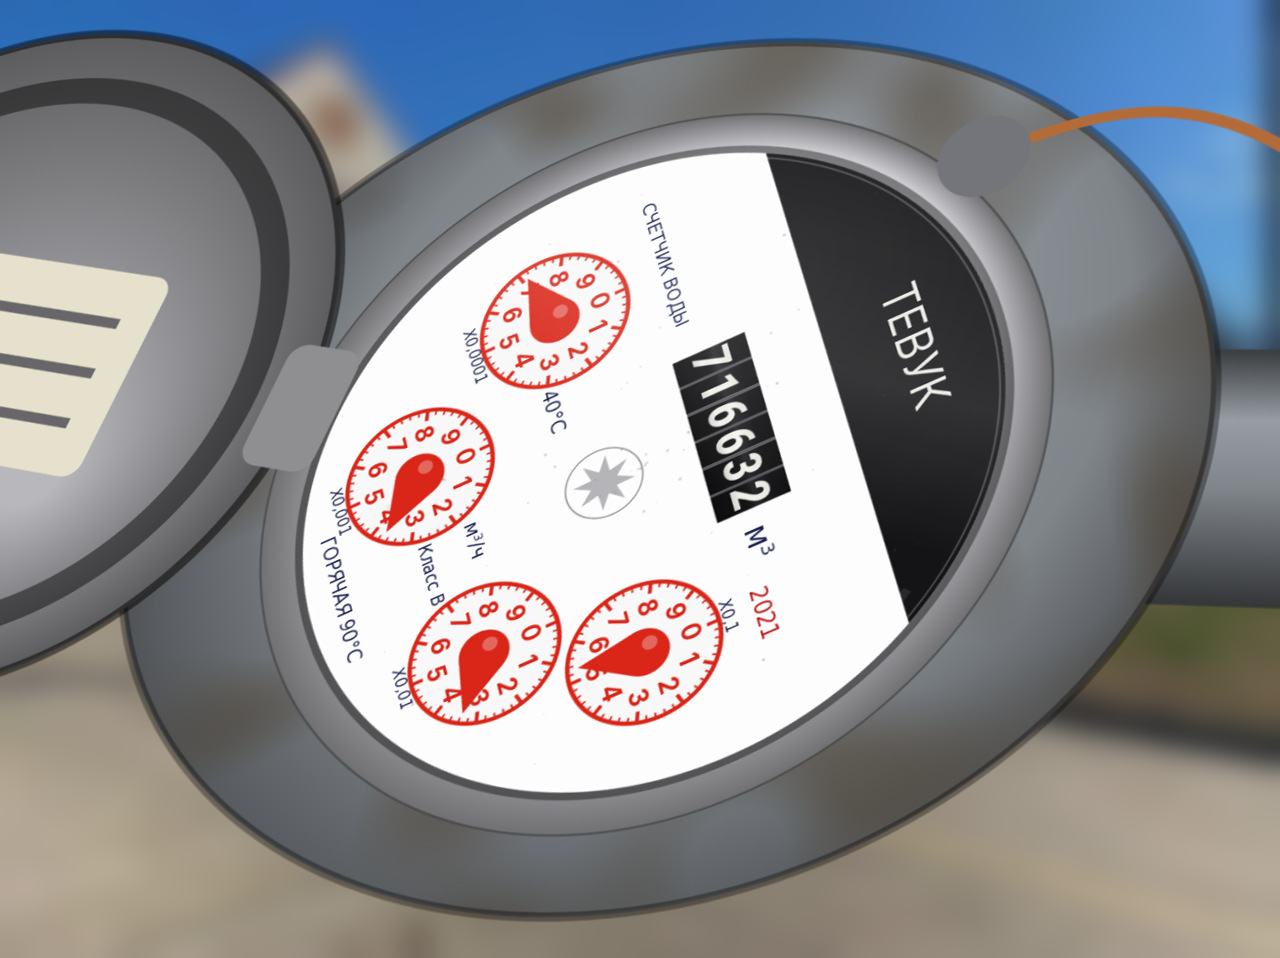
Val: 716632.5337
